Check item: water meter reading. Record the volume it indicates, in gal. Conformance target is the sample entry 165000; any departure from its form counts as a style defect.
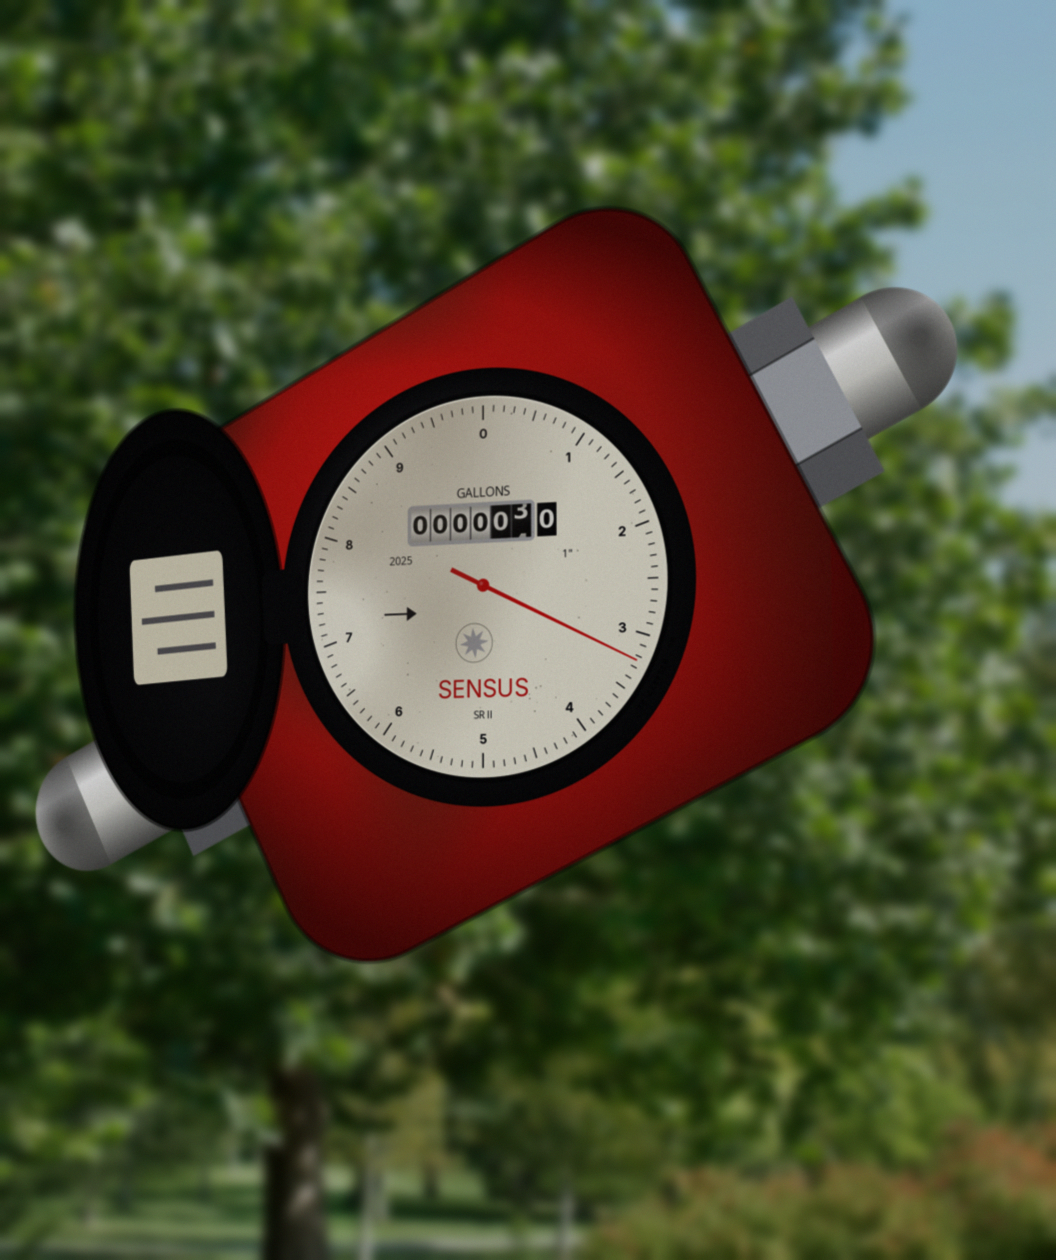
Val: 33.2
